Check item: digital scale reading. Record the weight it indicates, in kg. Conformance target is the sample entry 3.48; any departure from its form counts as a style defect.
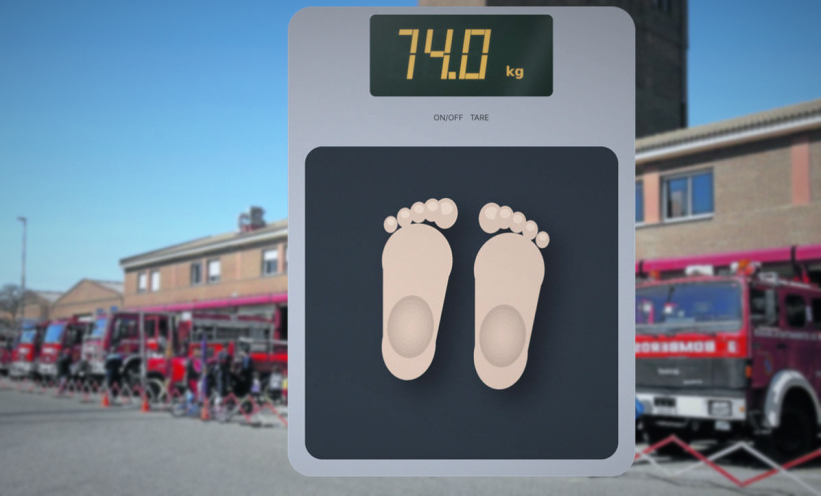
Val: 74.0
